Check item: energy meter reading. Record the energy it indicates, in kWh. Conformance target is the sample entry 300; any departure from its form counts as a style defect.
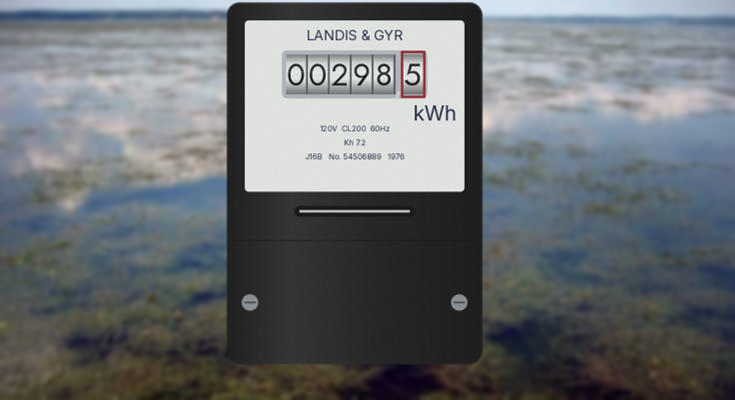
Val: 298.5
